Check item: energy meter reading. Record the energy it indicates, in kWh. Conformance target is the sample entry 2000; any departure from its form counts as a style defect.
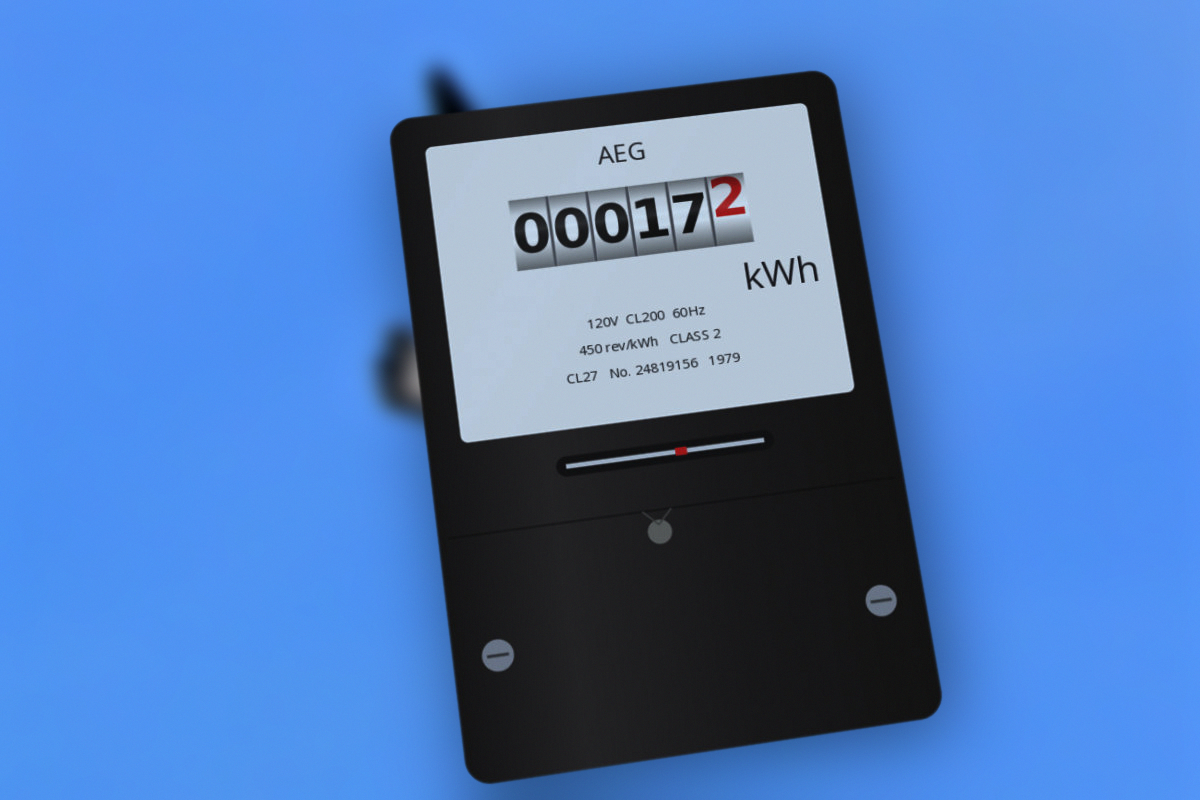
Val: 17.2
